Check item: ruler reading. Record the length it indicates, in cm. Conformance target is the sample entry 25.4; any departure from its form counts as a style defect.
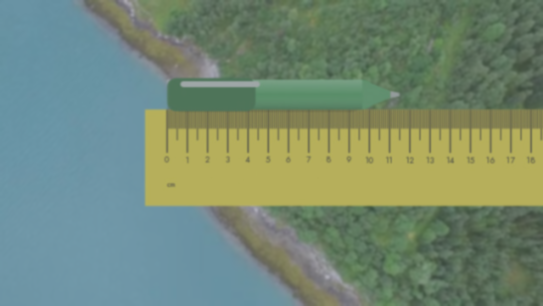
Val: 11.5
